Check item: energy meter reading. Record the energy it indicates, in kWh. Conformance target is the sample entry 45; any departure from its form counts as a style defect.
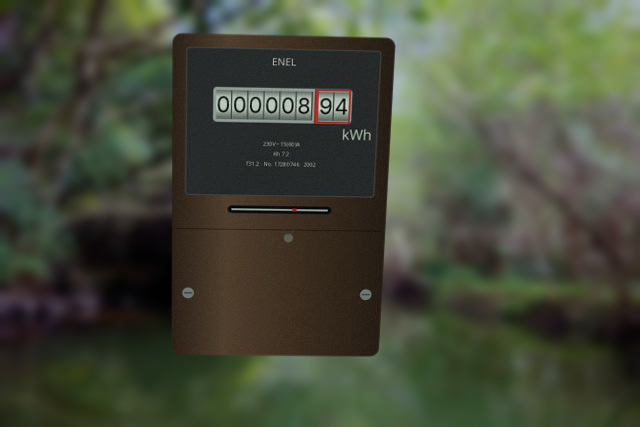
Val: 8.94
